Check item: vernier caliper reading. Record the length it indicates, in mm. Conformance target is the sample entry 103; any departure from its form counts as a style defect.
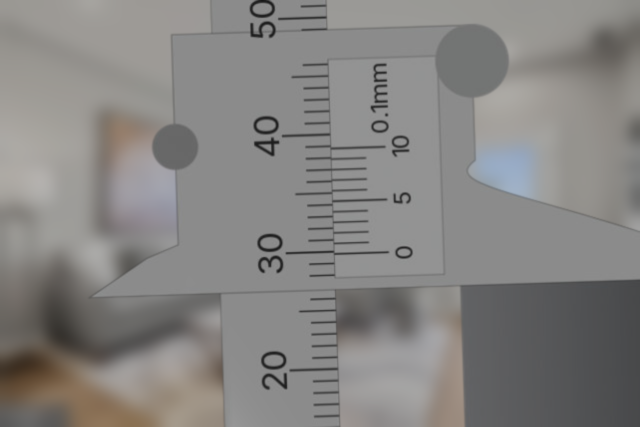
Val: 29.8
